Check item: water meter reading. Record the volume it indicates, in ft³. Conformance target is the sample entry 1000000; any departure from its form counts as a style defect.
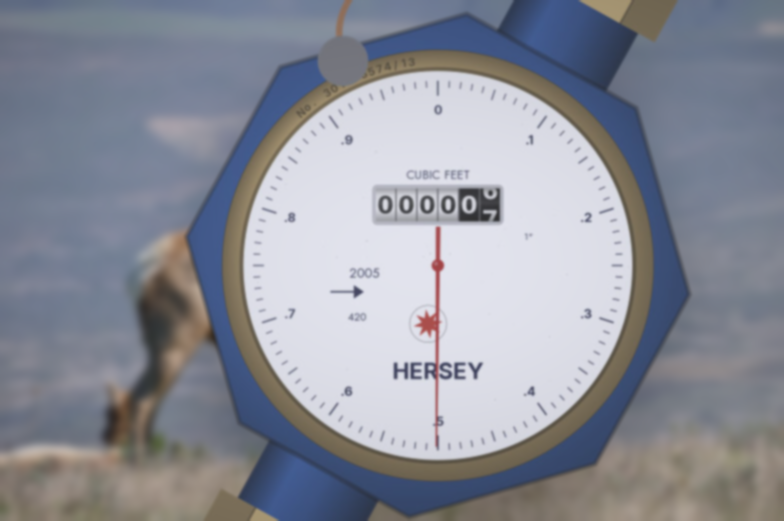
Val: 6.50
